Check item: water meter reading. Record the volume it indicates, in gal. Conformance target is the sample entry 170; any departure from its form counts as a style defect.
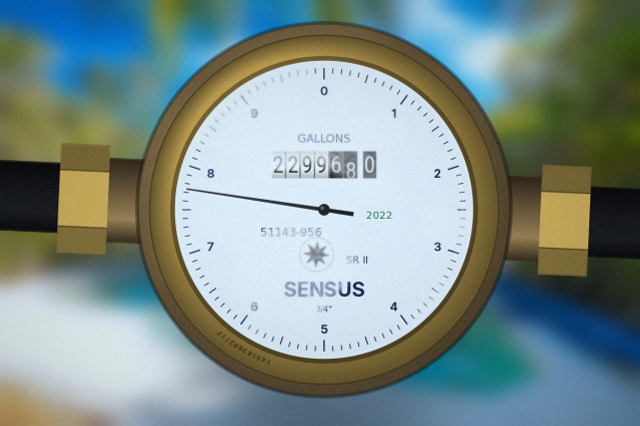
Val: 2299677.7
